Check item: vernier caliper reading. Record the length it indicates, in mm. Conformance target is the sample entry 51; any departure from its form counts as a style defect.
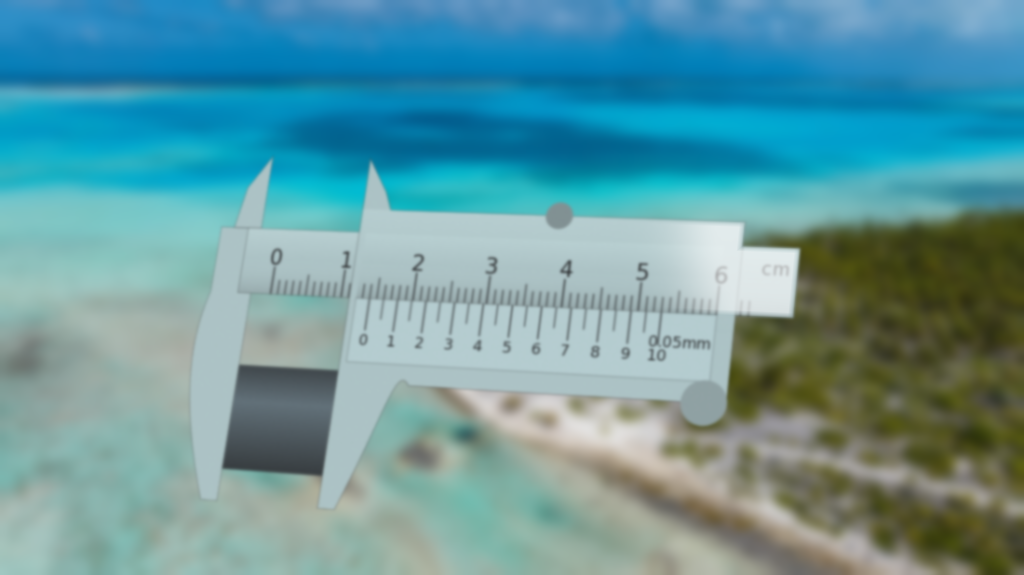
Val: 14.0
